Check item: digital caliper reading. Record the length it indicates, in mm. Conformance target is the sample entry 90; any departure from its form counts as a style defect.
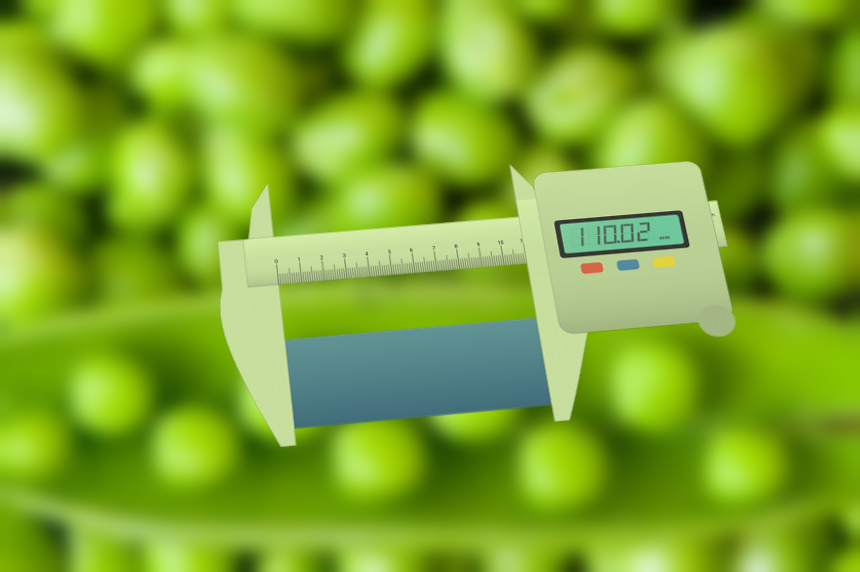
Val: 110.02
